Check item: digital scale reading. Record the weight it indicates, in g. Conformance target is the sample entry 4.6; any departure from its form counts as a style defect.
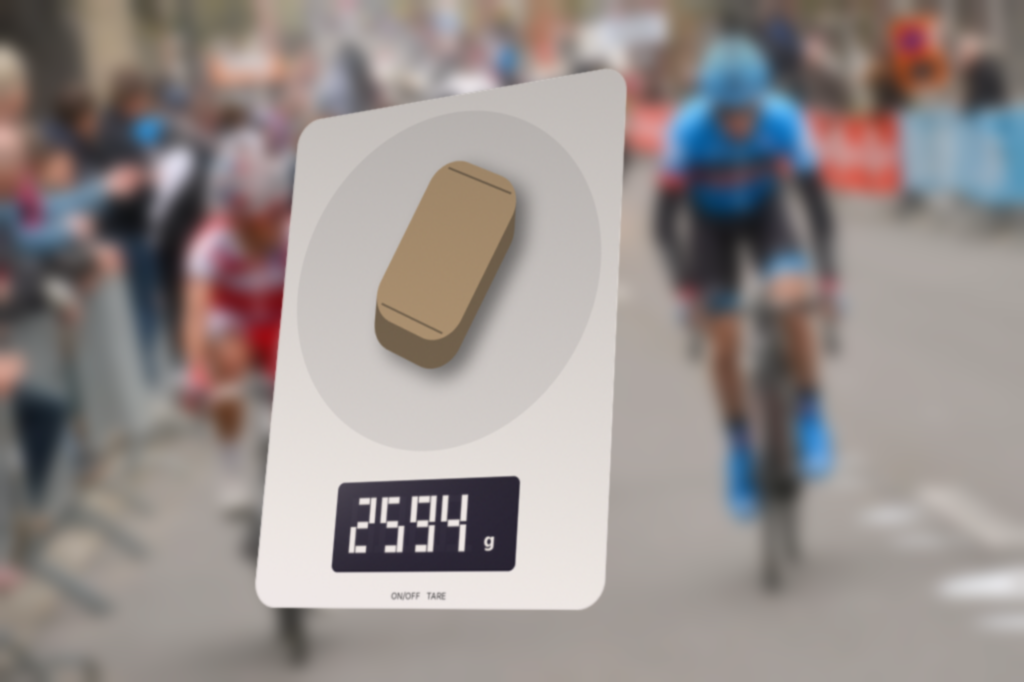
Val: 2594
